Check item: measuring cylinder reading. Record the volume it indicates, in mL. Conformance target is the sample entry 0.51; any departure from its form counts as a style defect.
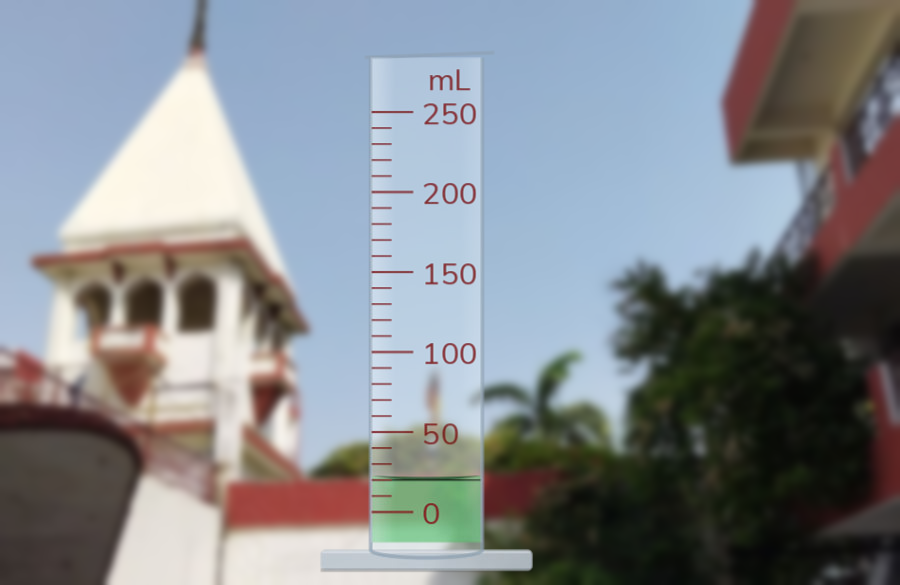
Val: 20
